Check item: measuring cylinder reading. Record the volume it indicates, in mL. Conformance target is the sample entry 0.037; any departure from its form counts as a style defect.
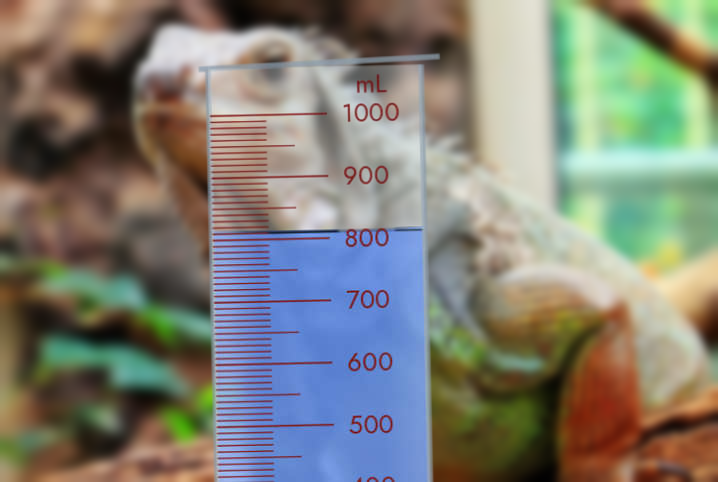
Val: 810
